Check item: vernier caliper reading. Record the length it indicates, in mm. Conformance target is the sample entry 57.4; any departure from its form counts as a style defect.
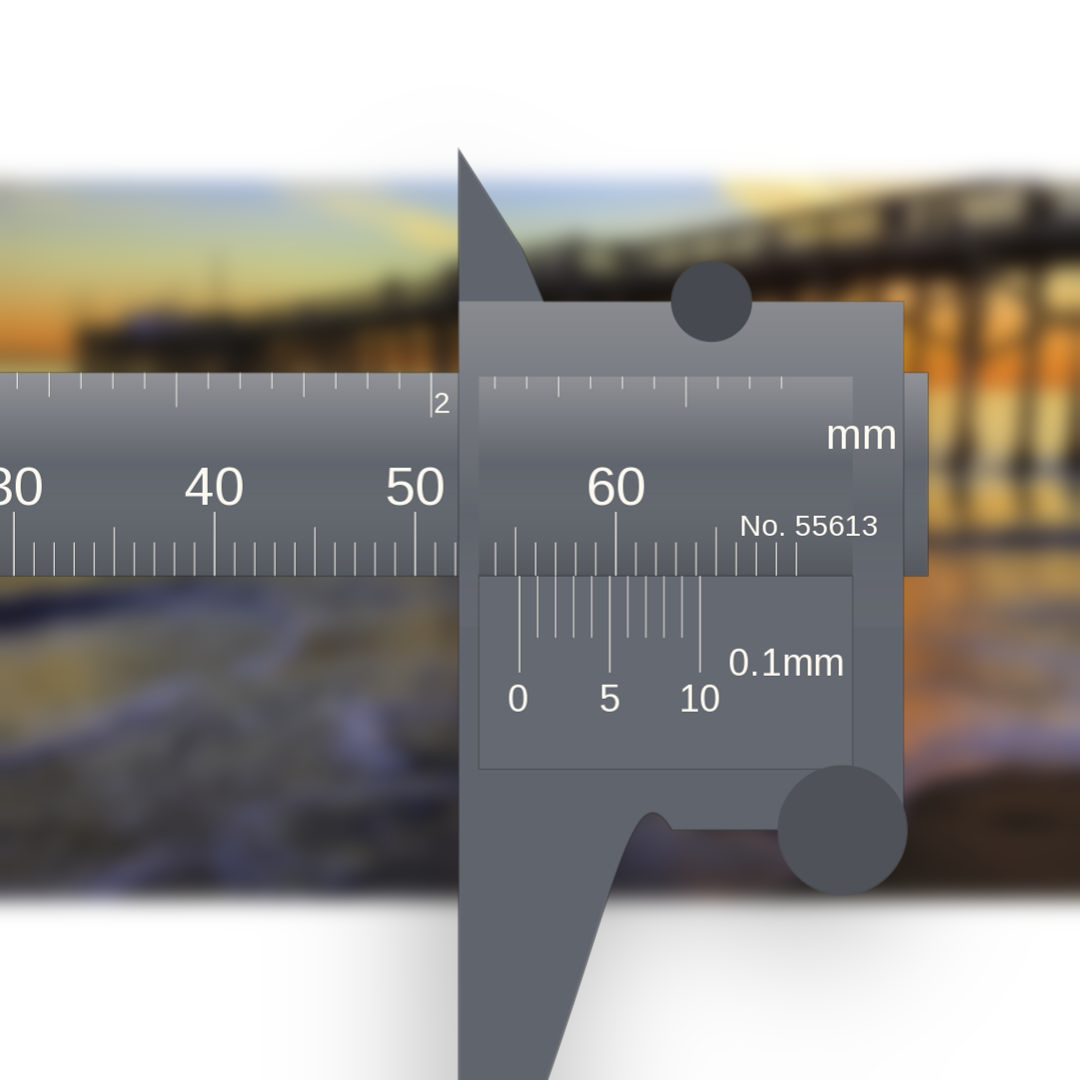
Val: 55.2
